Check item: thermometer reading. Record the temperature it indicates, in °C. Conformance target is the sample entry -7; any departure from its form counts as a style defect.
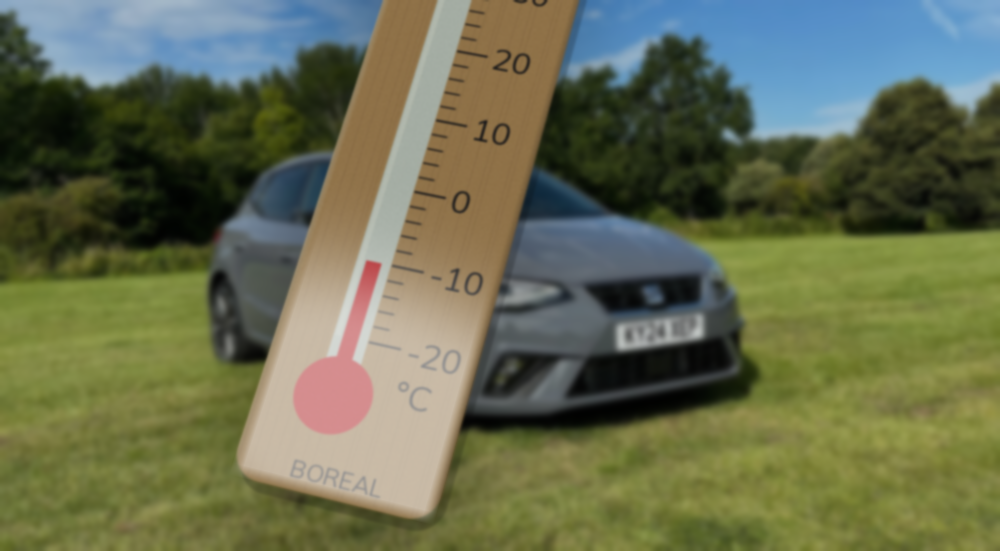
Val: -10
